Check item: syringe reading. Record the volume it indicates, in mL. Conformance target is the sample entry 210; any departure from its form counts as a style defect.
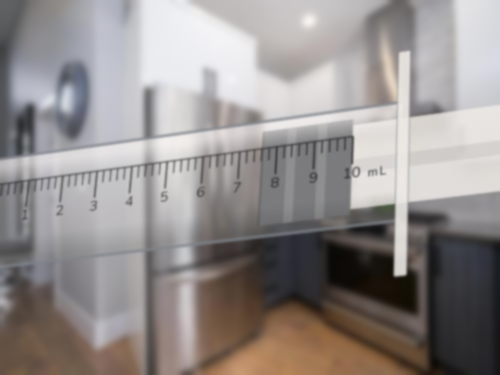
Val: 7.6
